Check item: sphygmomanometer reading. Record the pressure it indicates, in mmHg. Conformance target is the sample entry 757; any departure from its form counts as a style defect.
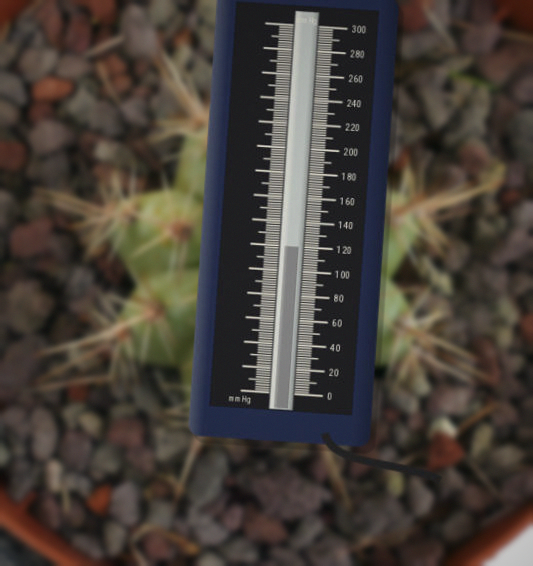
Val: 120
